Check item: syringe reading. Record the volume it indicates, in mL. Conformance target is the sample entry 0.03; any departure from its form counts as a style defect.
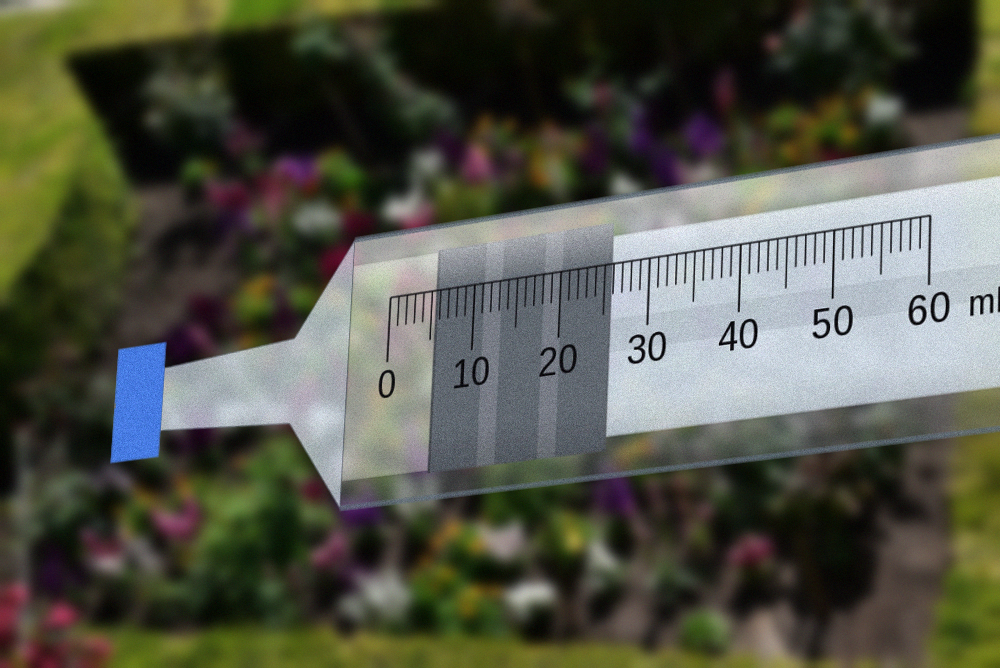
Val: 5.5
